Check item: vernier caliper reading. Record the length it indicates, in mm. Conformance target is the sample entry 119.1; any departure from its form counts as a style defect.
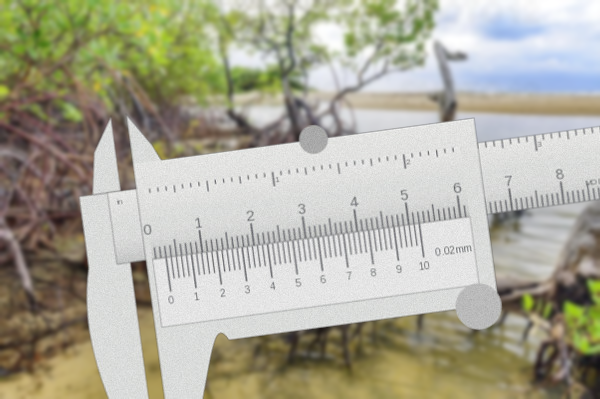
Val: 3.0
